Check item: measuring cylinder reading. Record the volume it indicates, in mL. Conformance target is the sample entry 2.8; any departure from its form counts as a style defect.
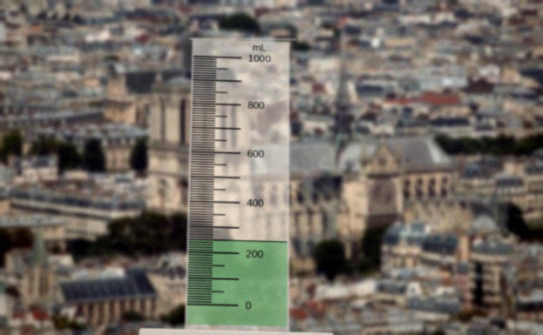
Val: 250
